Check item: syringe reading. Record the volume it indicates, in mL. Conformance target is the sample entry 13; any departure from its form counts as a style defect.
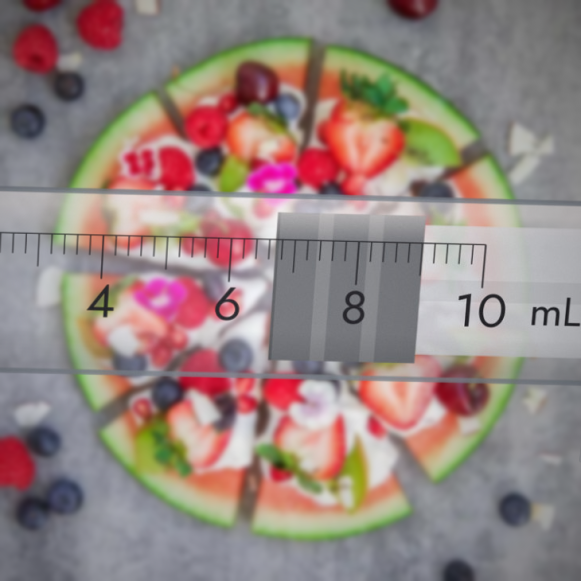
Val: 6.7
